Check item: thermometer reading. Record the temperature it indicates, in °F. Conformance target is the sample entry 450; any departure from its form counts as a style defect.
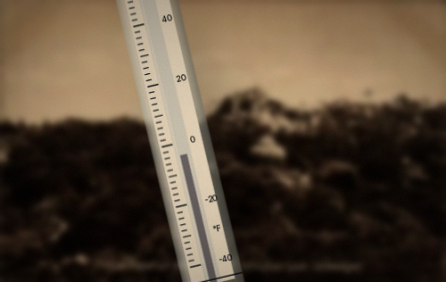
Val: -4
